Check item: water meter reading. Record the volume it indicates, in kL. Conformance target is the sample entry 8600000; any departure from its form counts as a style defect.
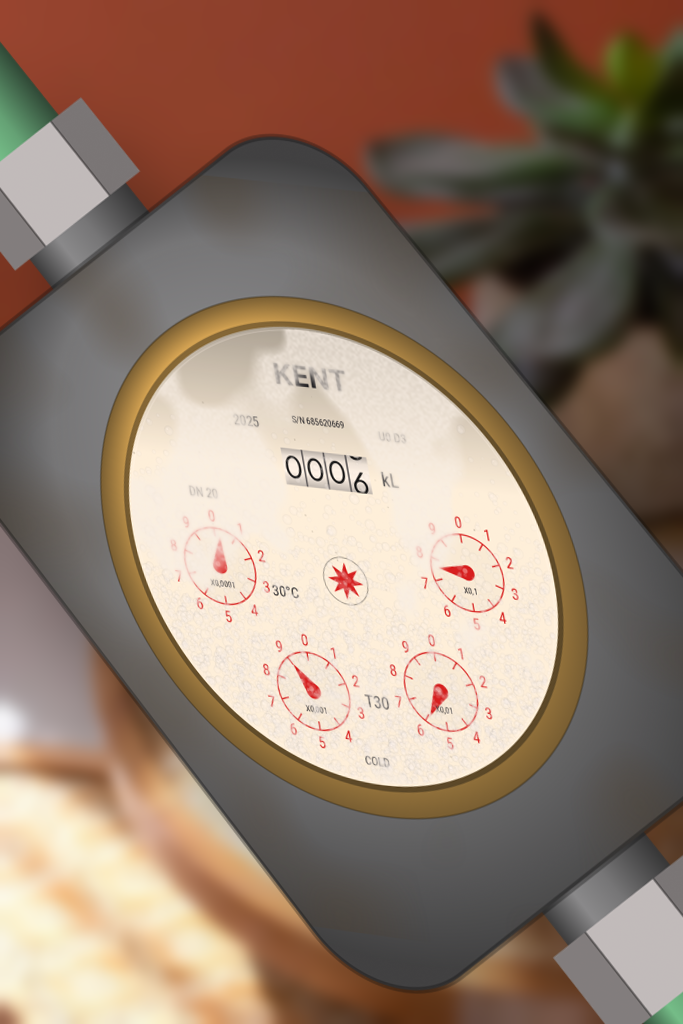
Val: 5.7590
